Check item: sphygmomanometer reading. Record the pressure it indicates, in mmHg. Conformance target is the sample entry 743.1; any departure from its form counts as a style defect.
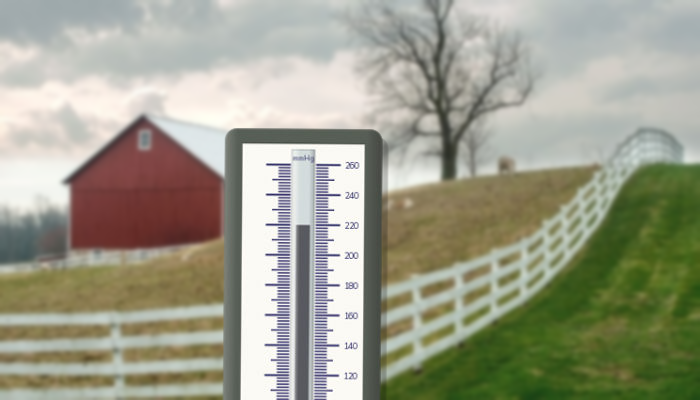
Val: 220
